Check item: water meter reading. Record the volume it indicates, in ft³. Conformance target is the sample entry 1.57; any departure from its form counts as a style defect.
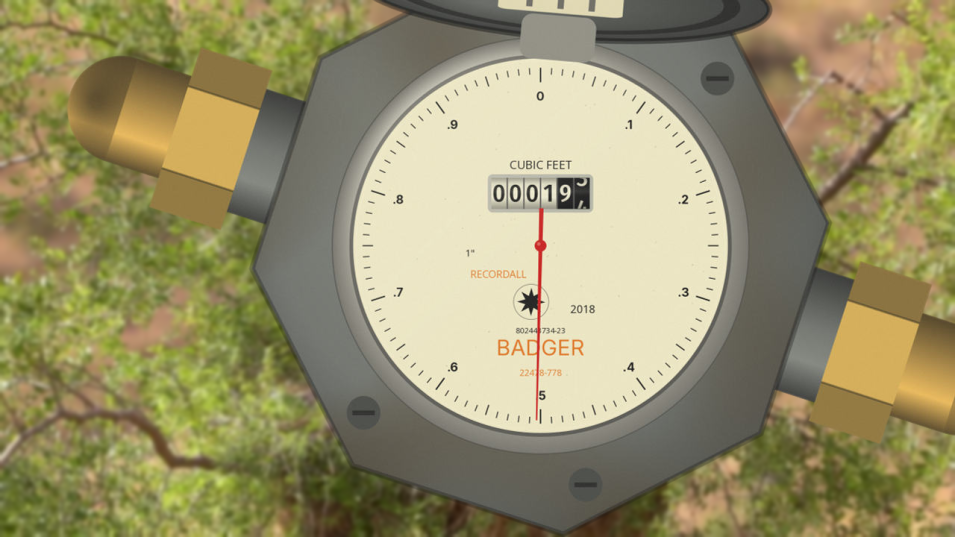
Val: 193.50
